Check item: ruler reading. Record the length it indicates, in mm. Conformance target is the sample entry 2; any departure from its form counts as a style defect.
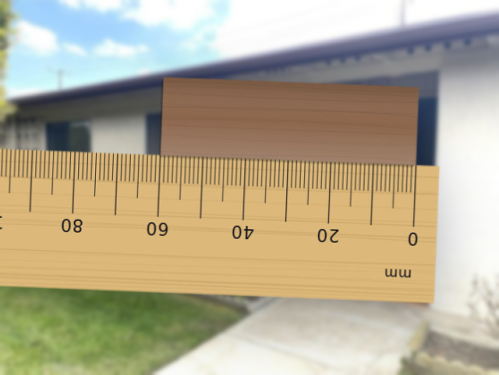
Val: 60
